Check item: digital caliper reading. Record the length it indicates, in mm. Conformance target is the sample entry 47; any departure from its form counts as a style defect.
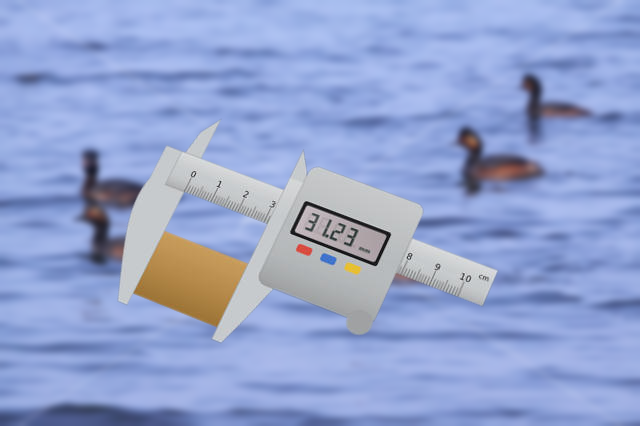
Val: 31.23
